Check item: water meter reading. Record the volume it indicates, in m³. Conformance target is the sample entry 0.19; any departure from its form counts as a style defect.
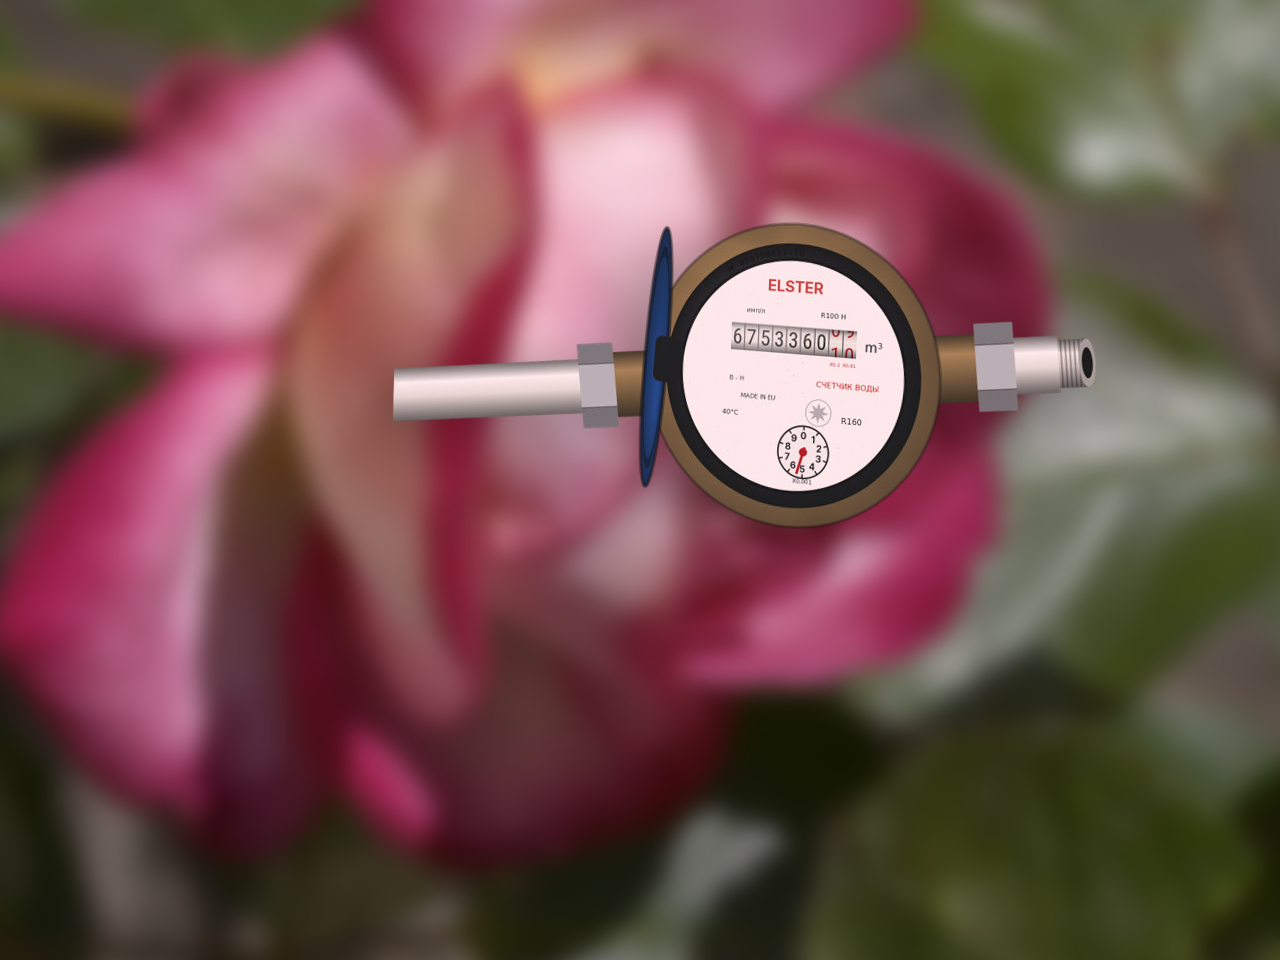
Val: 6753360.095
